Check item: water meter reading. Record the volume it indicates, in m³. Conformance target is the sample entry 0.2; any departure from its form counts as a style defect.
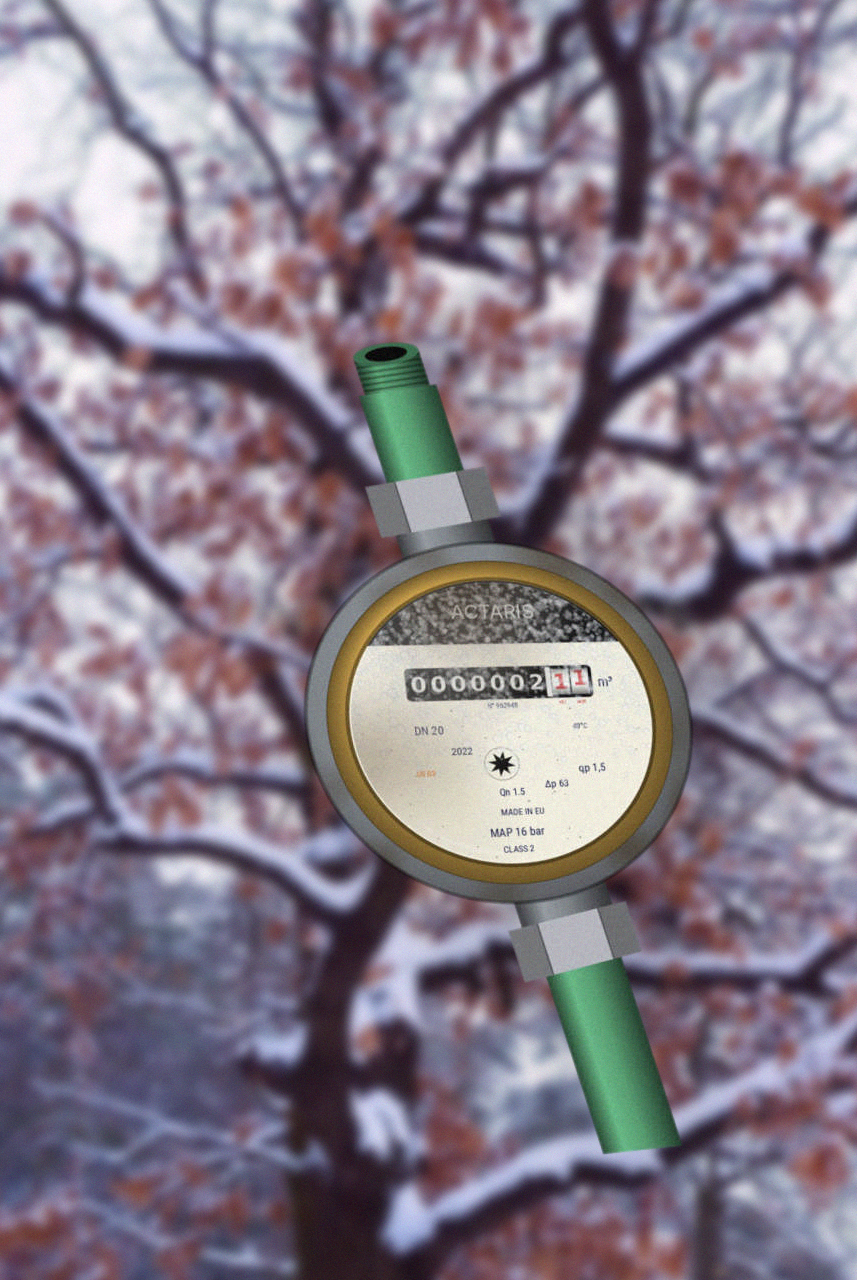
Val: 2.11
